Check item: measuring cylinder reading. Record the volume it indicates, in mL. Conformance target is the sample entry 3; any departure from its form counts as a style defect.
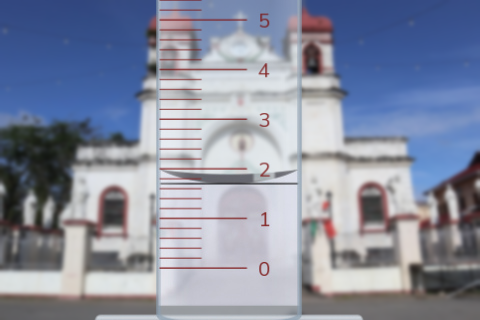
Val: 1.7
